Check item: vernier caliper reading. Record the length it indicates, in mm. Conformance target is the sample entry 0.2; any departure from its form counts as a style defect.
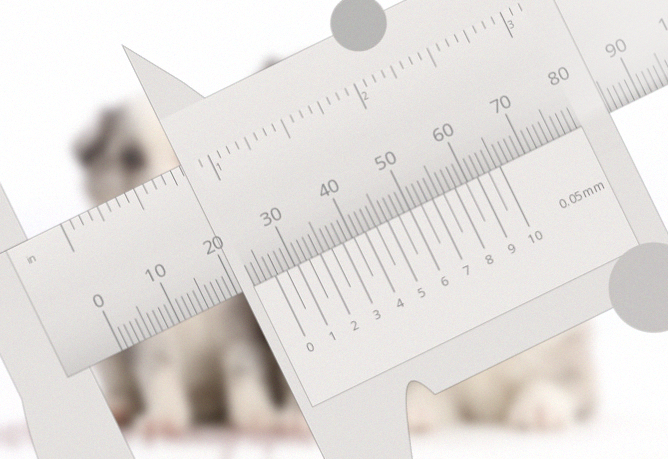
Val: 26.6
